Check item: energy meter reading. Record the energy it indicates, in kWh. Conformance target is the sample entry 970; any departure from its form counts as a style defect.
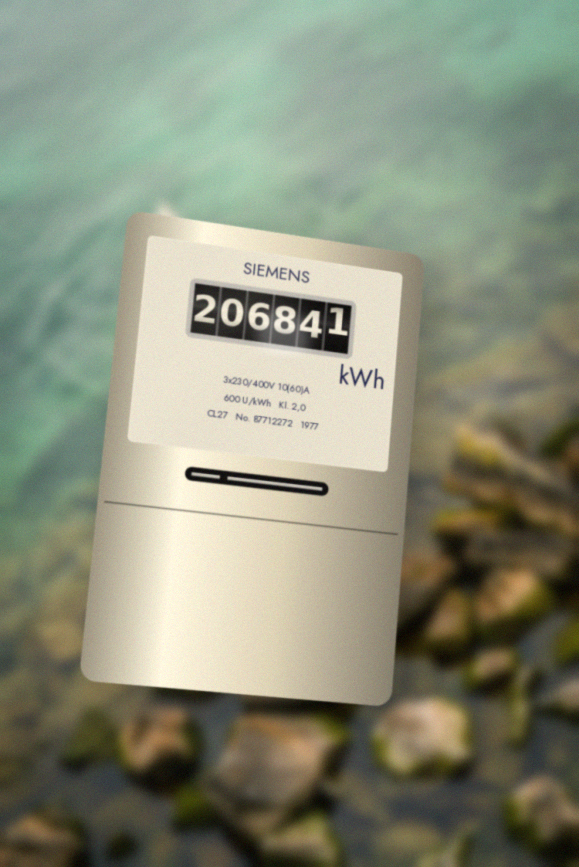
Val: 206841
